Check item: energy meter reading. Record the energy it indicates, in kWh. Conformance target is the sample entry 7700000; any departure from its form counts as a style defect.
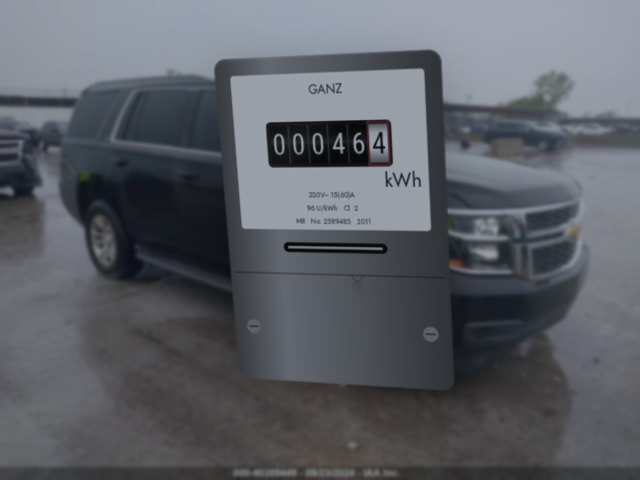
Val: 46.4
